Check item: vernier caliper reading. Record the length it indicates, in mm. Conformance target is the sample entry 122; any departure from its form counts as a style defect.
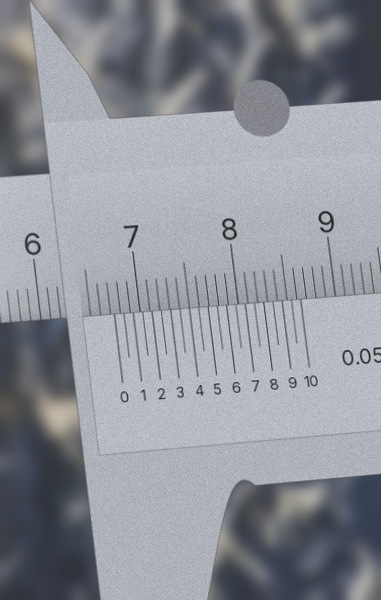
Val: 67.4
